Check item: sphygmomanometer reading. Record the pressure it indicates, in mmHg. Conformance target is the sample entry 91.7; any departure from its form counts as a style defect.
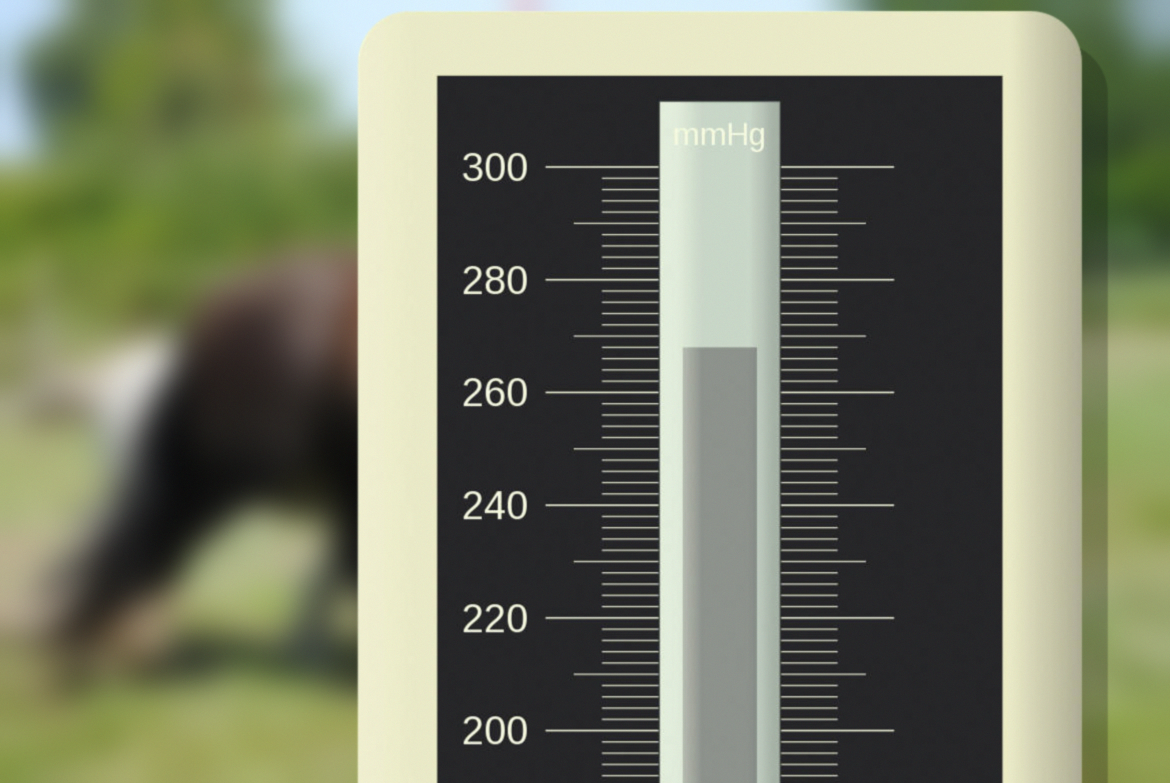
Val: 268
